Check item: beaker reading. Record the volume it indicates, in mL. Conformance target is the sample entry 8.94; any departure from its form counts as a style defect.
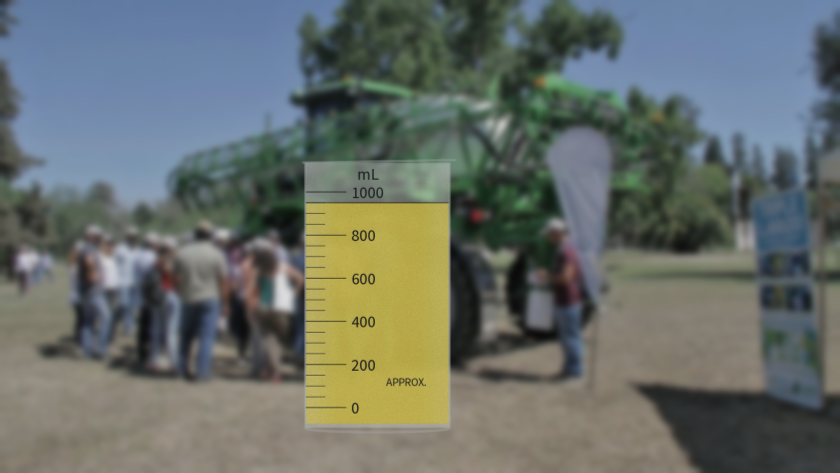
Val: 950
